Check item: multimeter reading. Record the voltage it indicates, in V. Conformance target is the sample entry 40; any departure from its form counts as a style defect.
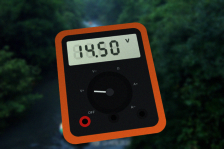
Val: 14.50
